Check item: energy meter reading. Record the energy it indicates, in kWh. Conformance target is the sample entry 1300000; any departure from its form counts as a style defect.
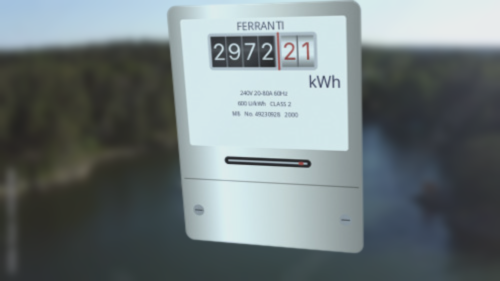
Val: 2972.21
